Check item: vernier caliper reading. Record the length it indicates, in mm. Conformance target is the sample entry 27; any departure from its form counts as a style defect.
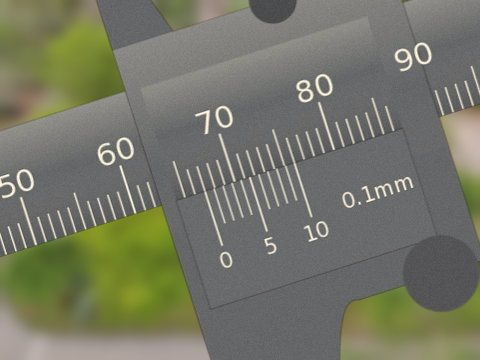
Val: 67.0
